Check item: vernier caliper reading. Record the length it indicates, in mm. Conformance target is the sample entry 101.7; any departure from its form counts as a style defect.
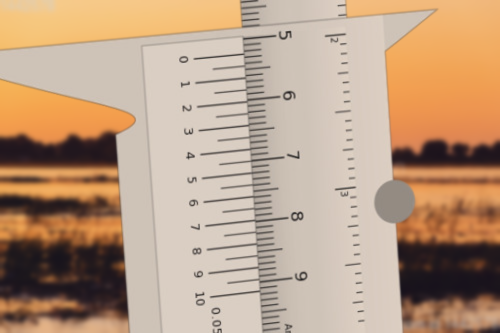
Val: 52.5
